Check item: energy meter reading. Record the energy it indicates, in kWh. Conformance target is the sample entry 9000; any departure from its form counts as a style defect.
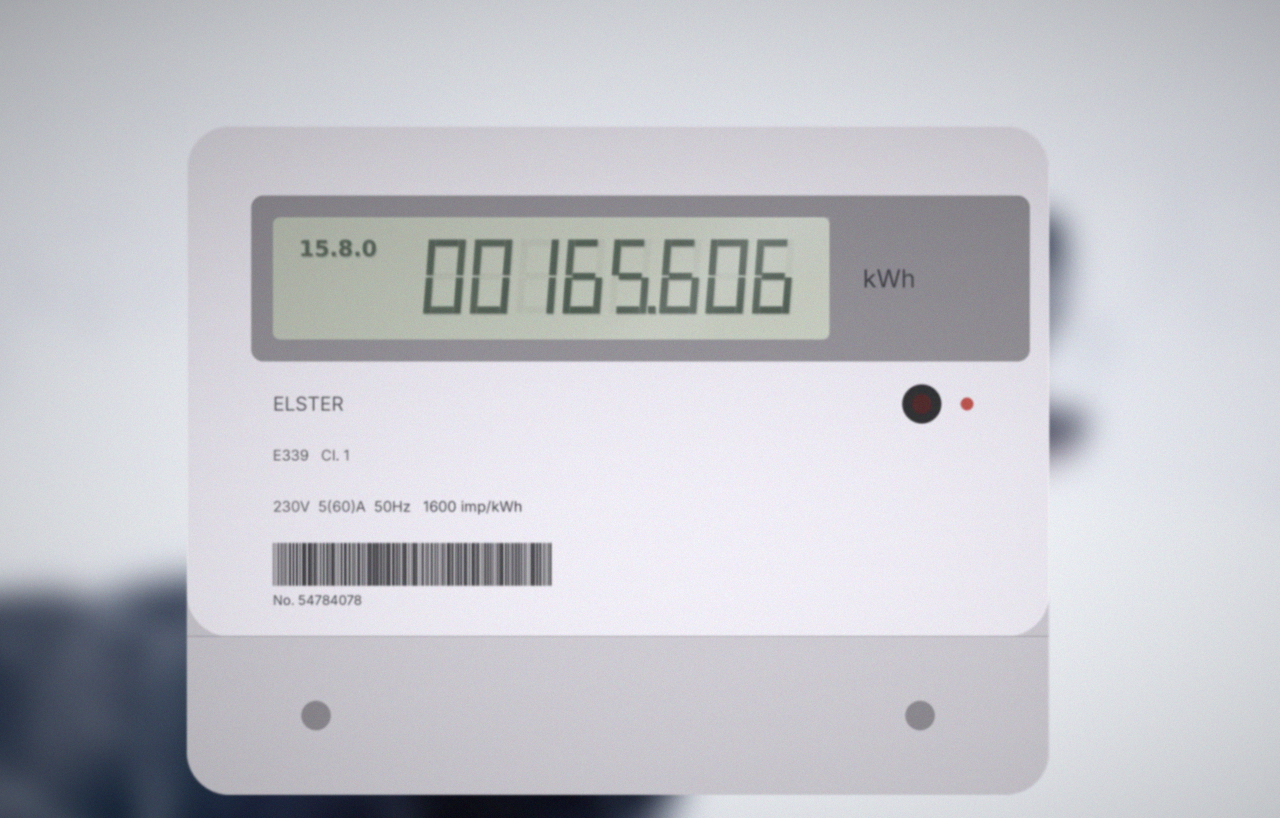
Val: 165.606
